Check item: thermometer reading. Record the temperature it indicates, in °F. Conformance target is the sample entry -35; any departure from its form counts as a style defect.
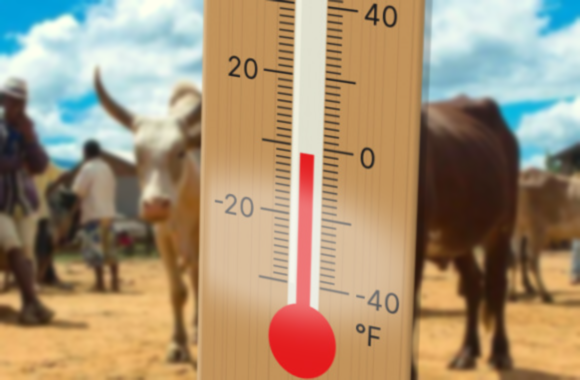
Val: -2
